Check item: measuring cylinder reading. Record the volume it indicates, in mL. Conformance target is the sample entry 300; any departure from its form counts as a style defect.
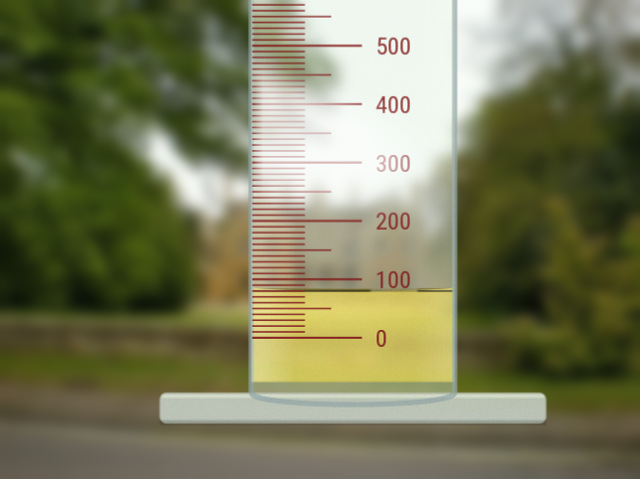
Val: 80
